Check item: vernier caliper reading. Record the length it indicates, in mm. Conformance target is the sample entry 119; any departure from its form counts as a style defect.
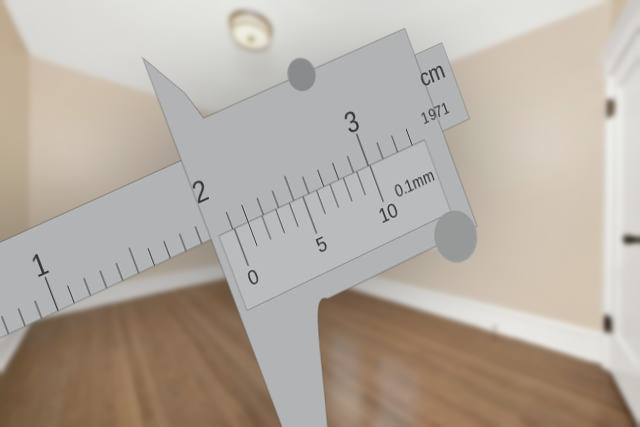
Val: 21.1
